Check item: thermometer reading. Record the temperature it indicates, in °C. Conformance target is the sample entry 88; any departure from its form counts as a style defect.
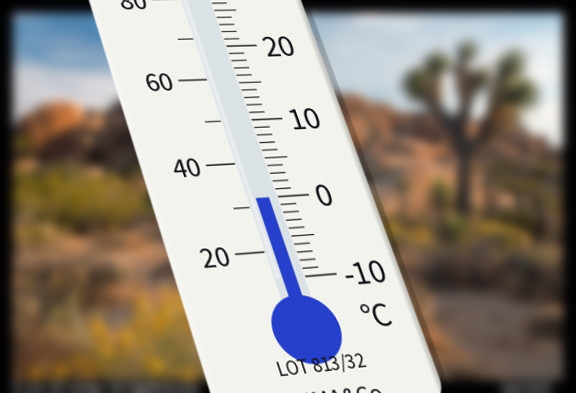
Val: 0
